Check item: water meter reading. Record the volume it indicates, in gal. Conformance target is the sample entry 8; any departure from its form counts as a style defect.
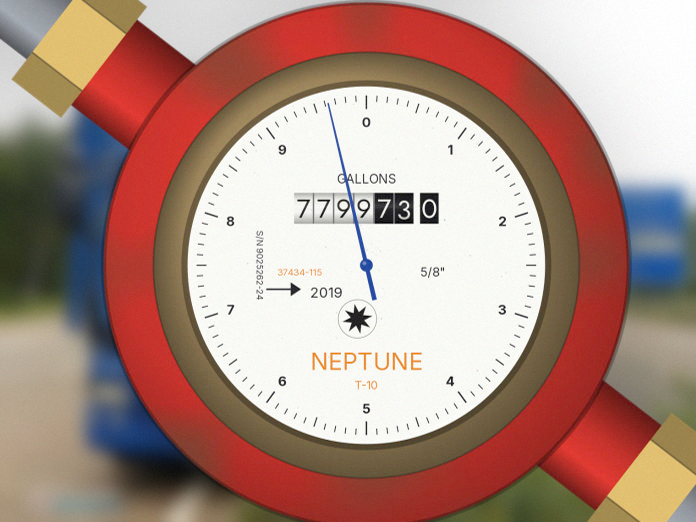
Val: 7799729.6
